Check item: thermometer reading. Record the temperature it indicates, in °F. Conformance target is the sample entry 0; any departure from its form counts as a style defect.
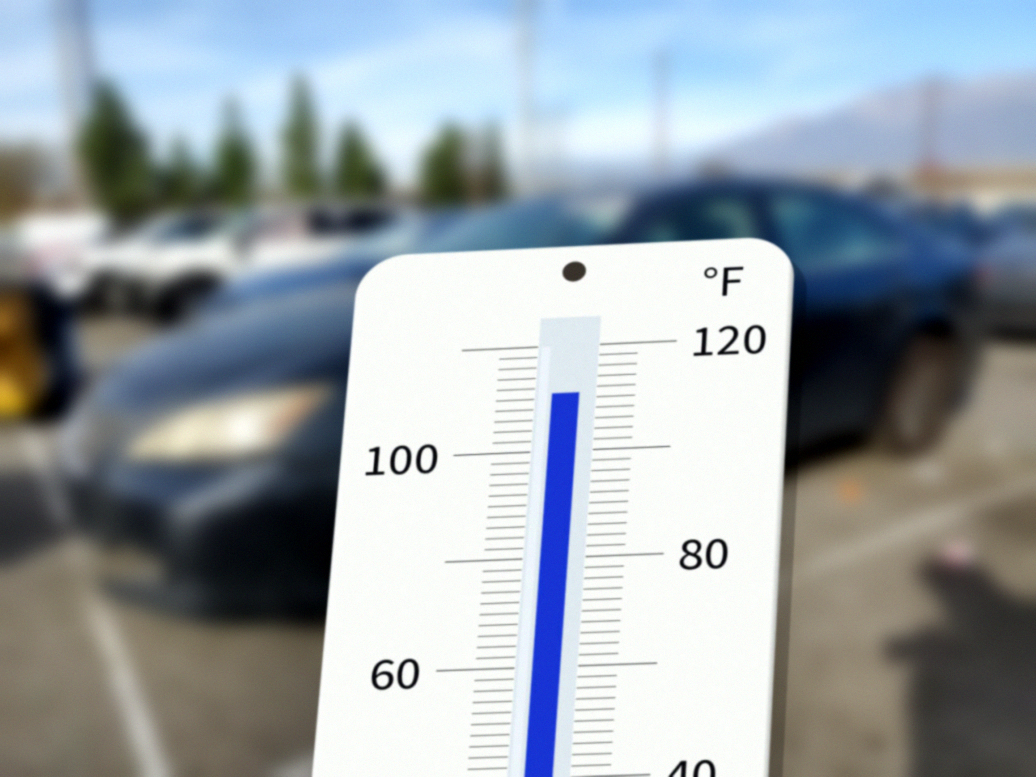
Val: 111
